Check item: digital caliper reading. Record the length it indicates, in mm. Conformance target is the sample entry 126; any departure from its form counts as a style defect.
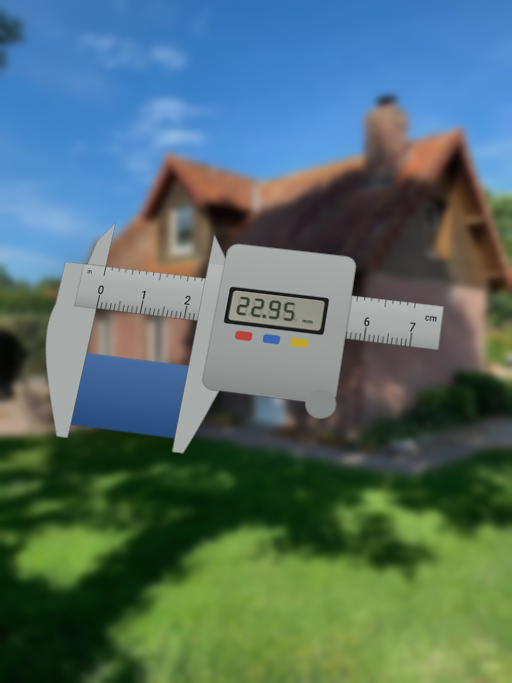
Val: 22.95
